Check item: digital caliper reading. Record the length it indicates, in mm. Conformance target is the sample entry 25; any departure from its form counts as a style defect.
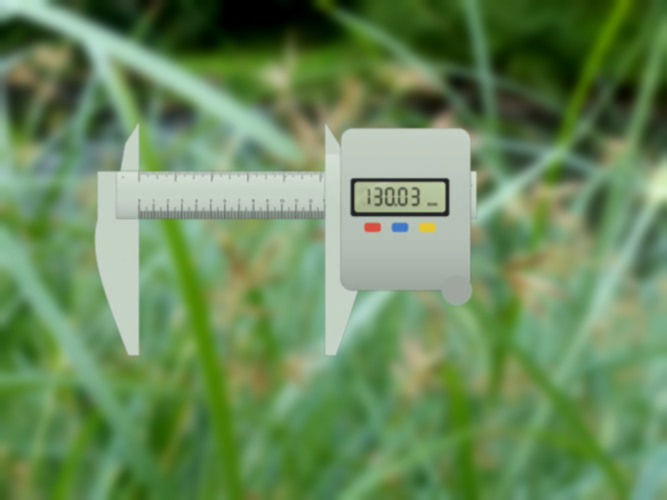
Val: 130.03
